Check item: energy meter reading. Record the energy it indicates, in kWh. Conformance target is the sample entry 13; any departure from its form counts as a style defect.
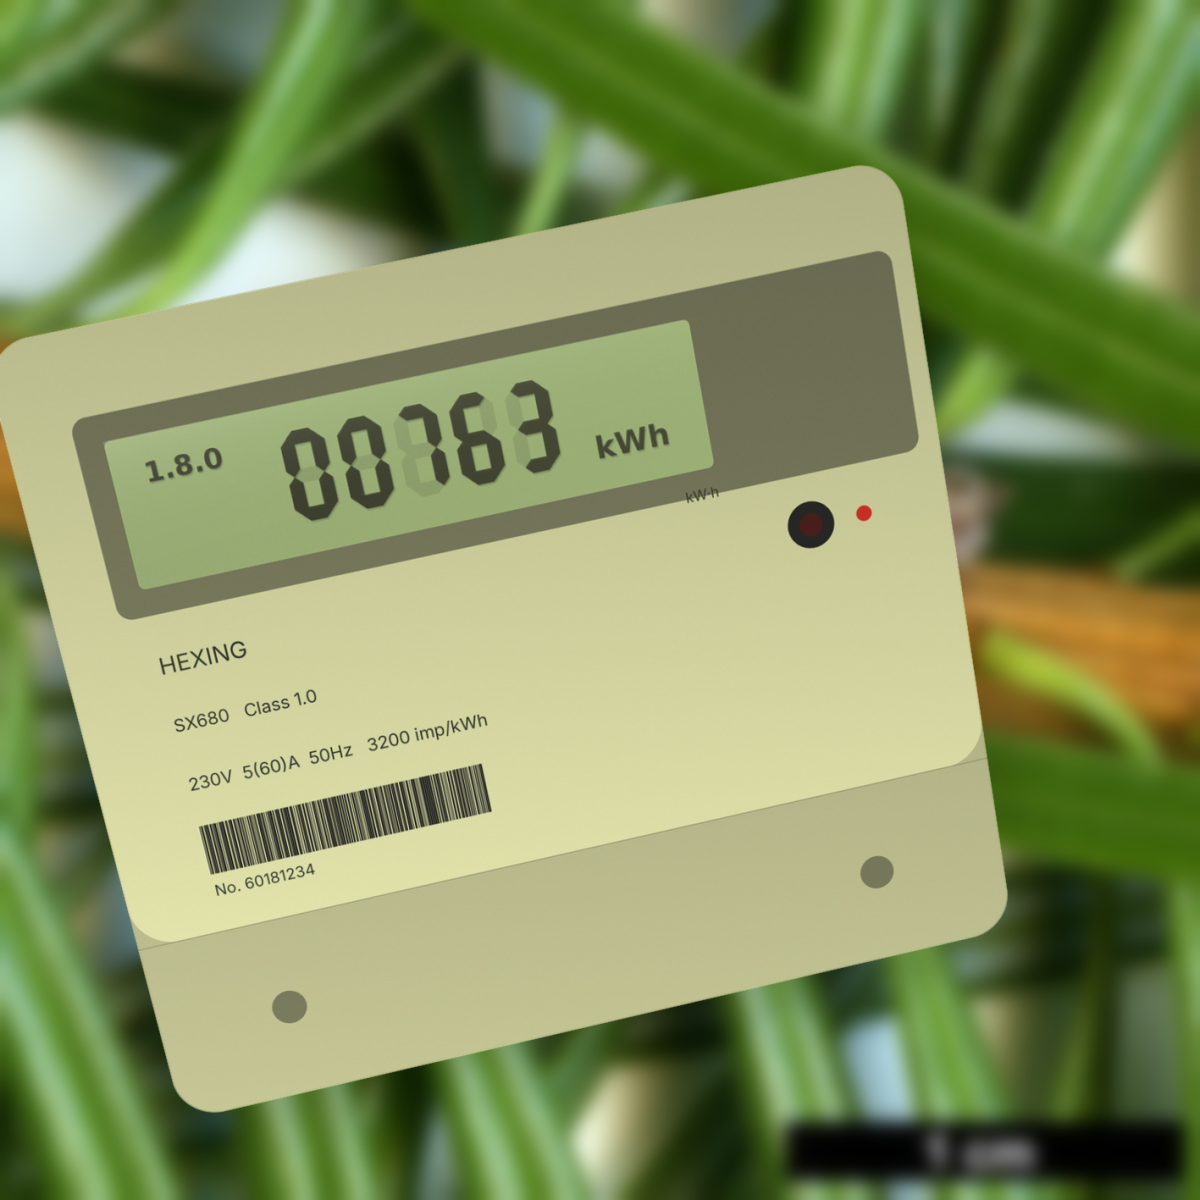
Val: 763
